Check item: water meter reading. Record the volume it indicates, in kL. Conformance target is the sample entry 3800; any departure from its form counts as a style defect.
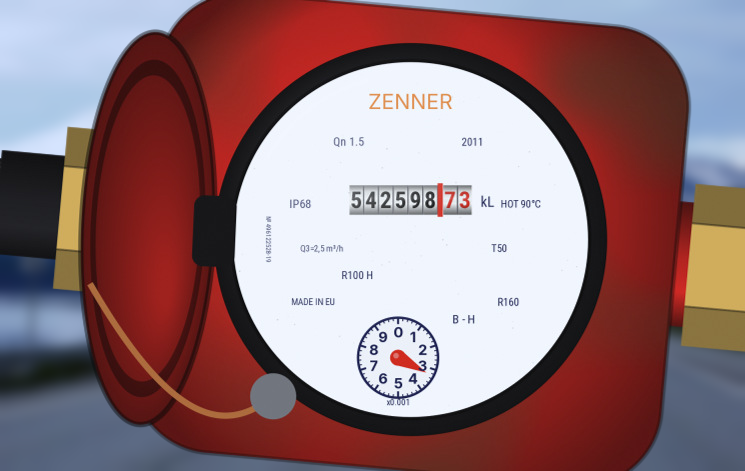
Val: 542598.733
